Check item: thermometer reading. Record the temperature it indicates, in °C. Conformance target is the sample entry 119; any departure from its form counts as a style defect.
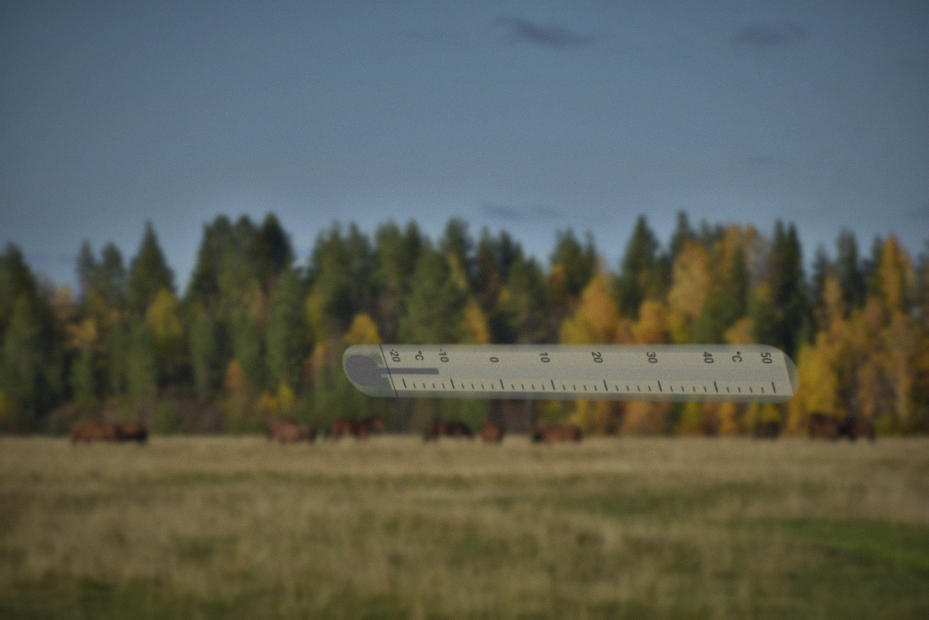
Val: -12
